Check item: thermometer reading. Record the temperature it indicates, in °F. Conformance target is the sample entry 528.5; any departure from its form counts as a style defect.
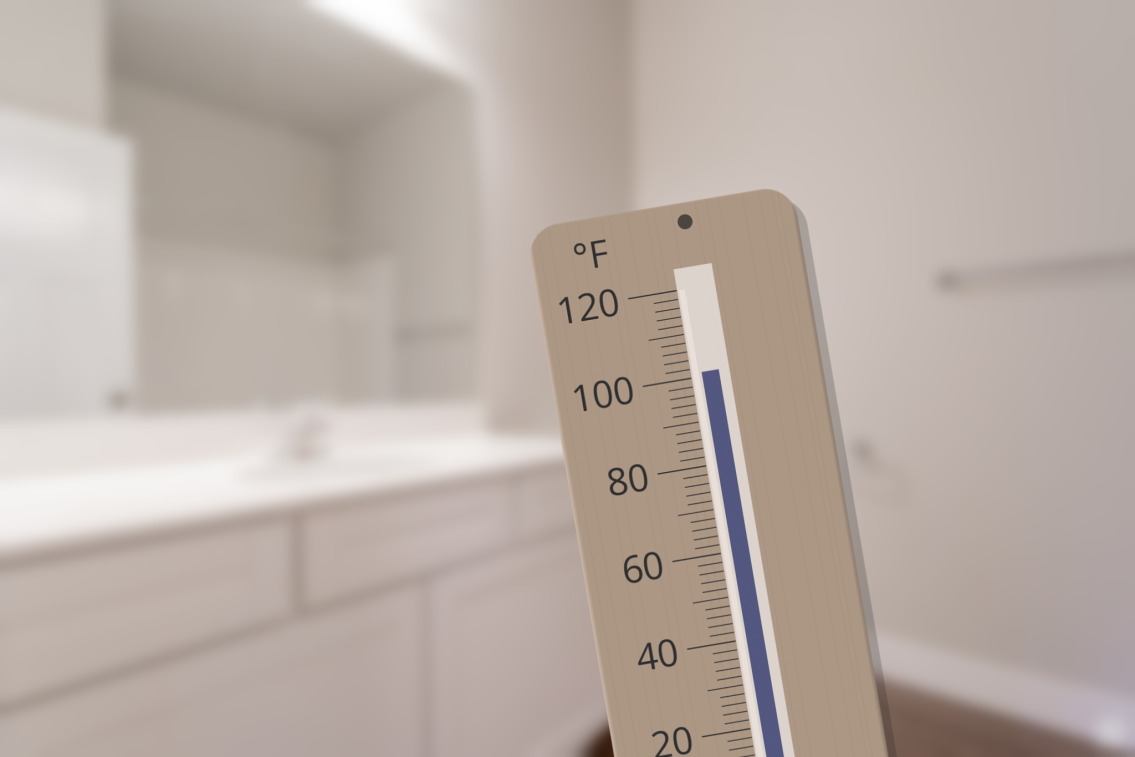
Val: 101
